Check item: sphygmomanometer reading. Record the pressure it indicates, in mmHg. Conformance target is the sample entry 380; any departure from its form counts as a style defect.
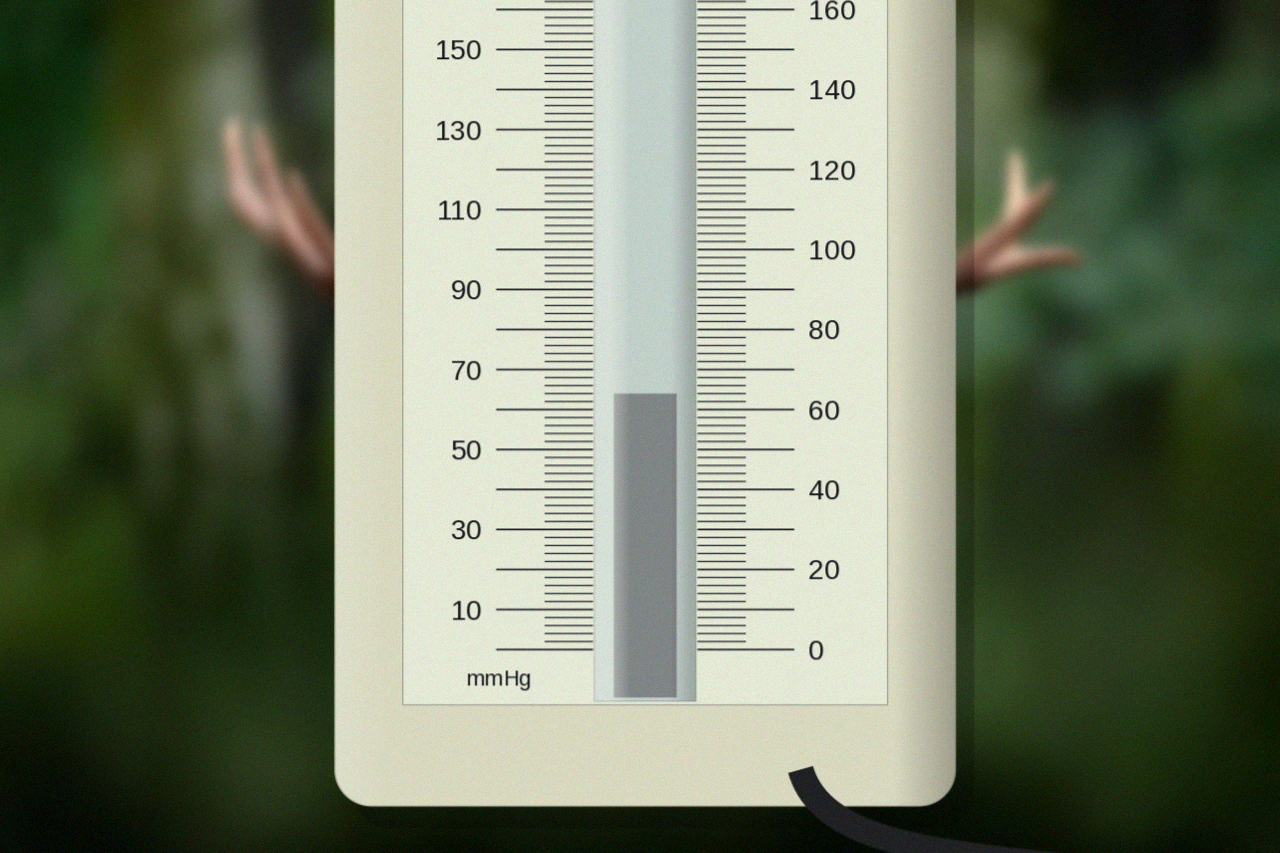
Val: 64
